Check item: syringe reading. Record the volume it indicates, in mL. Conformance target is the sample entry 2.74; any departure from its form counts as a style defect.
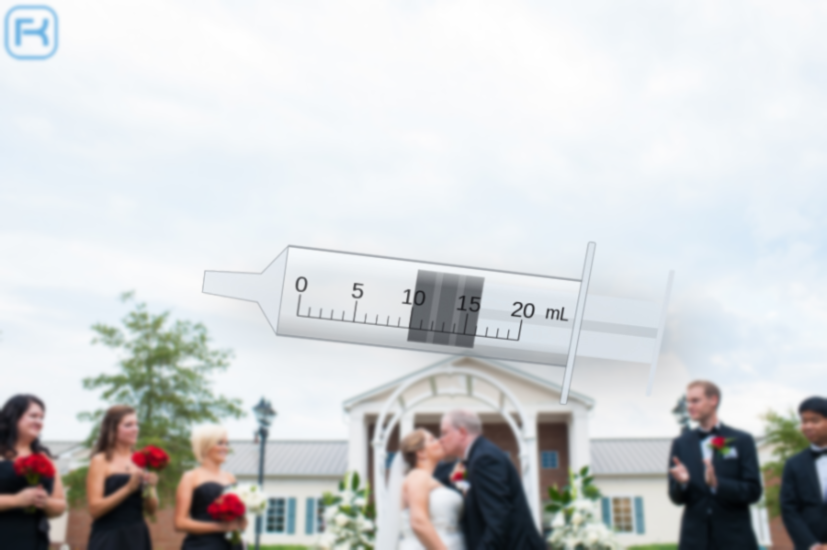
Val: 10
